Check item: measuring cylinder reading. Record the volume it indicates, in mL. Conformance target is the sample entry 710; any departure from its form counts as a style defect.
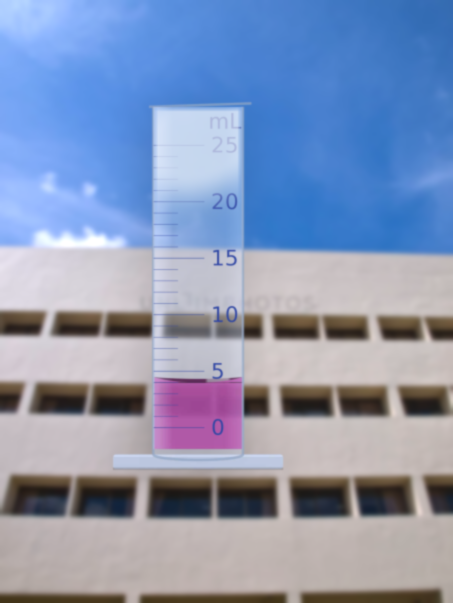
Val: 4
